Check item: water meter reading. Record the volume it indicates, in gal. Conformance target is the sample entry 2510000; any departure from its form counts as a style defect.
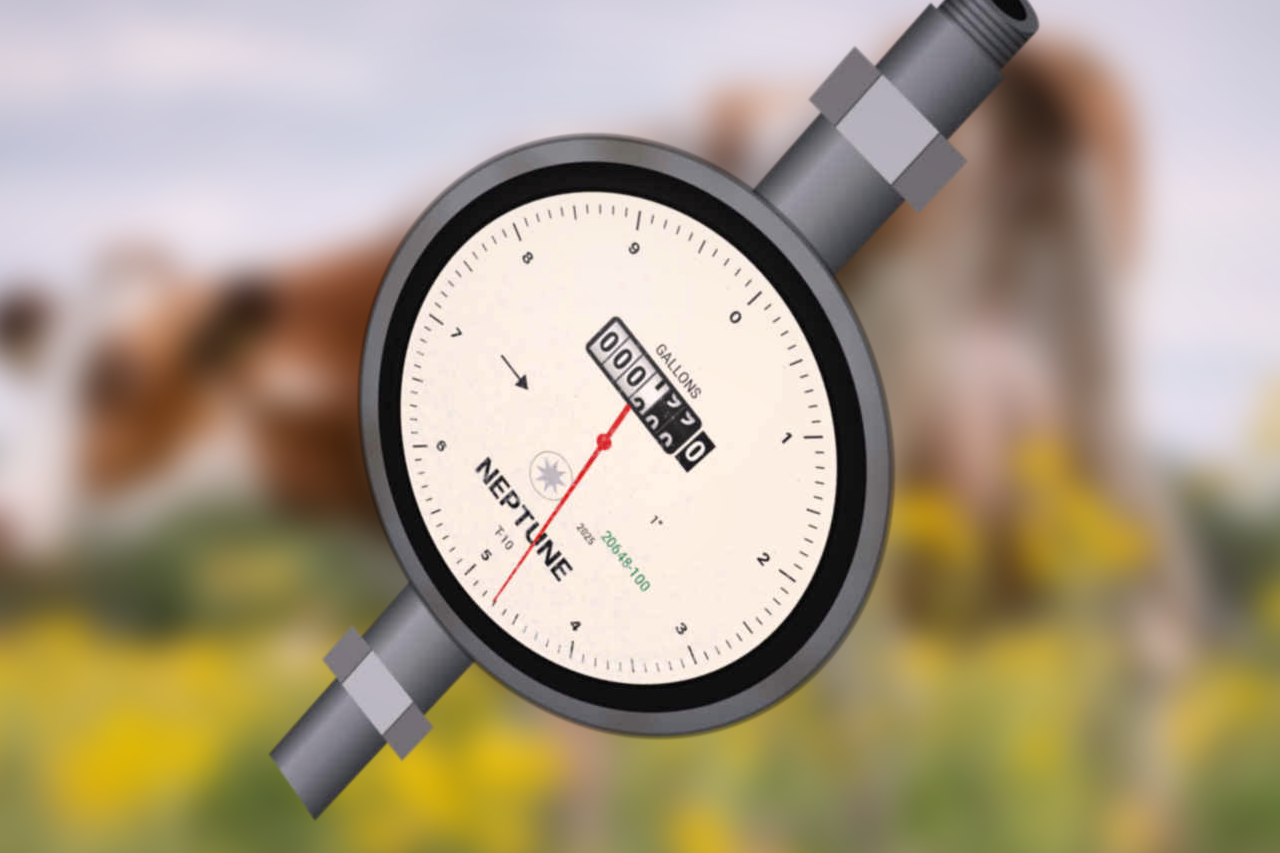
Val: 1994.7
